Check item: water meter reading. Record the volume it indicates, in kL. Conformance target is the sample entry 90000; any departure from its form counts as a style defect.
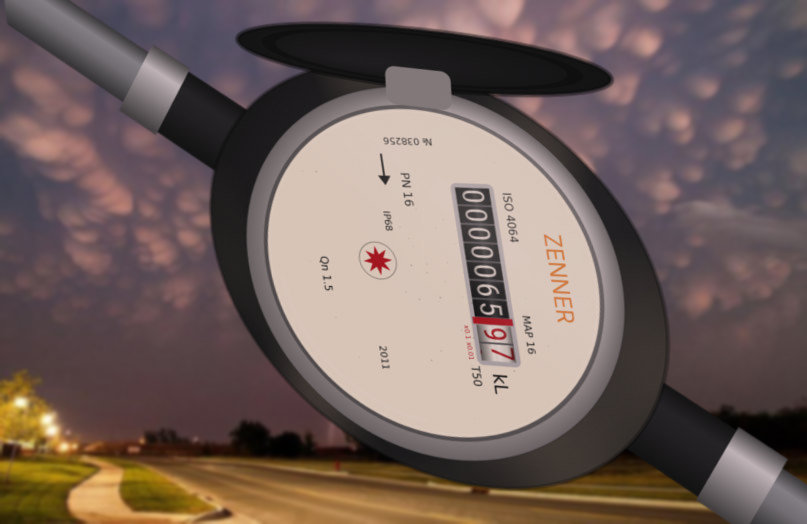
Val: 65.97
